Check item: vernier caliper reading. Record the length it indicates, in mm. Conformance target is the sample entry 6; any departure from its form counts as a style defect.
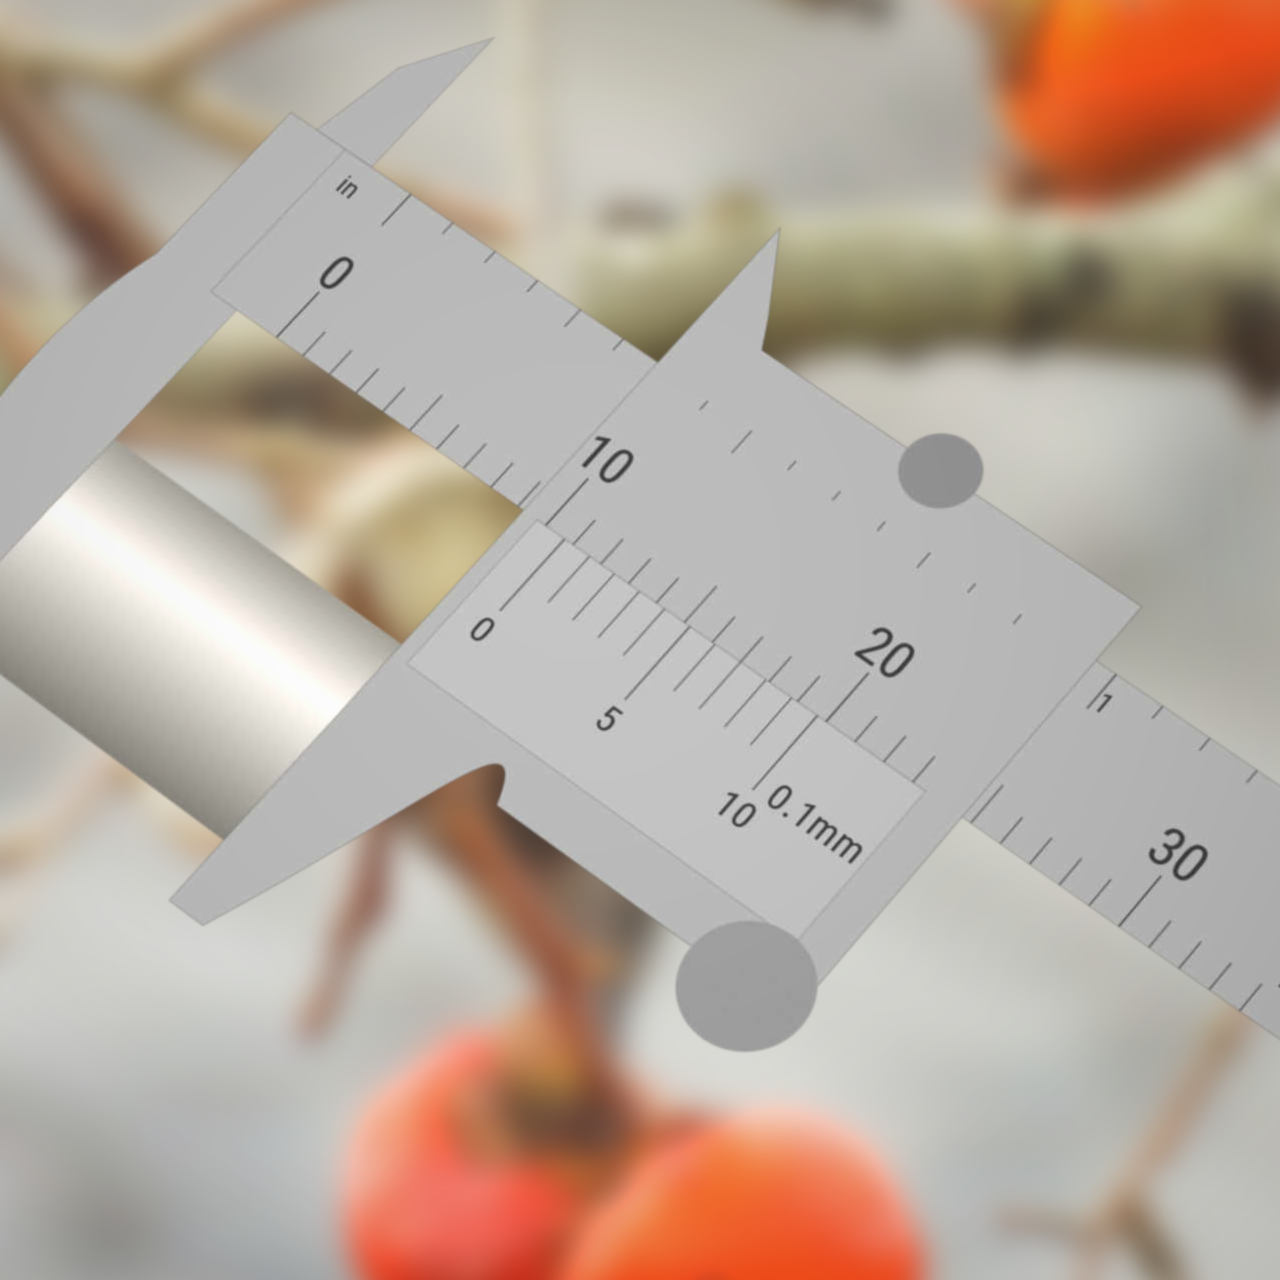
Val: 10.7
